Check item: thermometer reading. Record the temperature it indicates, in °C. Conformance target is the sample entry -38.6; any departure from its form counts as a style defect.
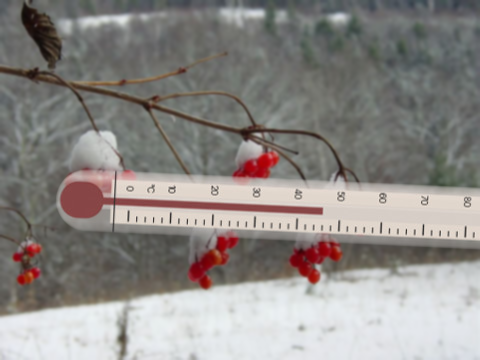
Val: 46
